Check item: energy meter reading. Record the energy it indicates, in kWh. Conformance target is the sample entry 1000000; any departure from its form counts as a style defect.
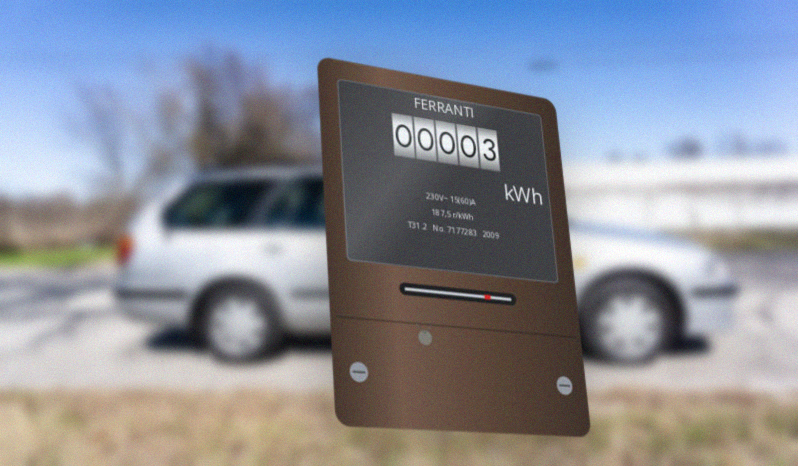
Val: 3
